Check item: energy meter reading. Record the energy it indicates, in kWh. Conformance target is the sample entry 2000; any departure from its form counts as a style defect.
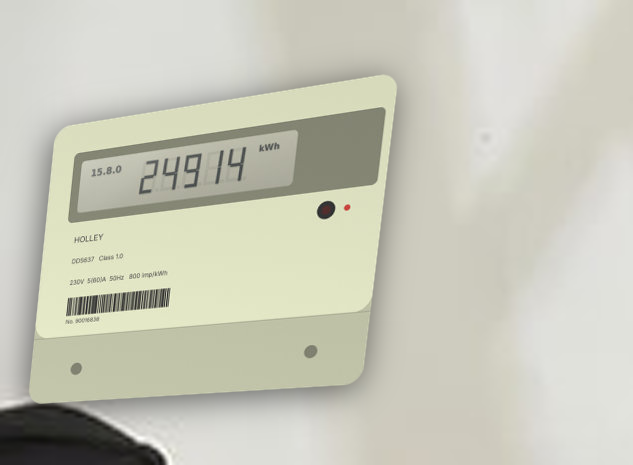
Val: 24914
